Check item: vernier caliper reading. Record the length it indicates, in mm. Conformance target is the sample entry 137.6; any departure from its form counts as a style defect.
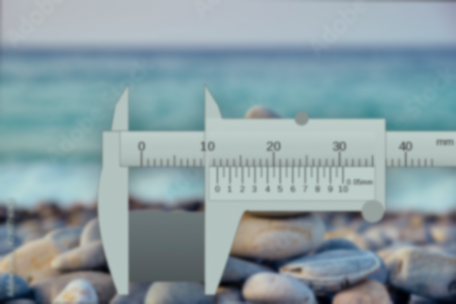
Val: 11.5
